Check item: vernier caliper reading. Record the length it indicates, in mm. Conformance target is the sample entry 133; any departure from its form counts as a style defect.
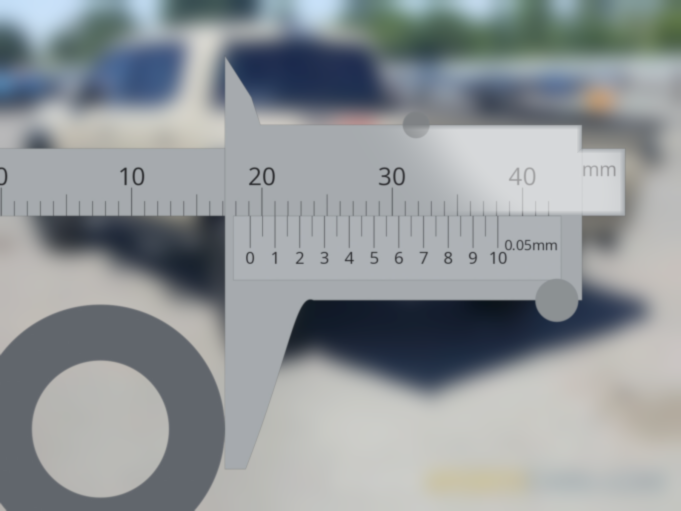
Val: 19.1
